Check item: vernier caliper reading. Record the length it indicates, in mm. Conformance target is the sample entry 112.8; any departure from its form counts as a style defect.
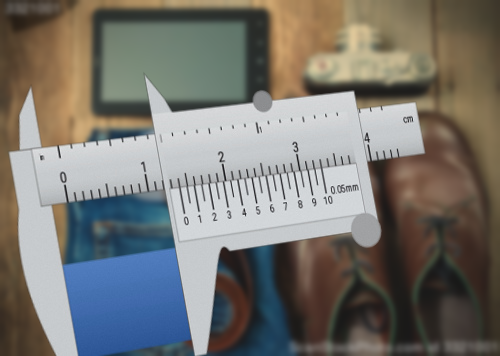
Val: 14.0
